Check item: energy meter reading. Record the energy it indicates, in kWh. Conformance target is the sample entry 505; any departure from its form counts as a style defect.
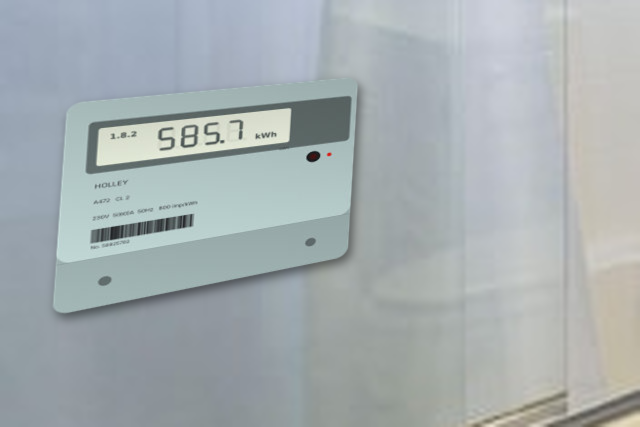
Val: 585.7
